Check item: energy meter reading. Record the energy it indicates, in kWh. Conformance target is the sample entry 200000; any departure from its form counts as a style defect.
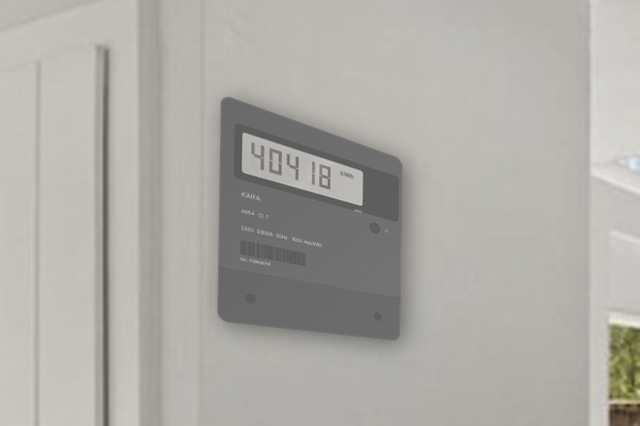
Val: 40418
